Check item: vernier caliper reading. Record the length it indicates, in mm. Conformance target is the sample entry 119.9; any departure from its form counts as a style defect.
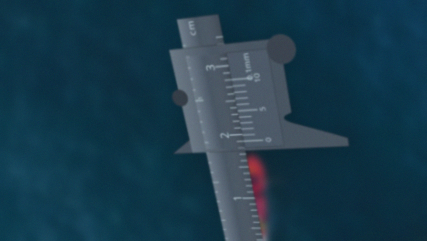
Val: 19.0
